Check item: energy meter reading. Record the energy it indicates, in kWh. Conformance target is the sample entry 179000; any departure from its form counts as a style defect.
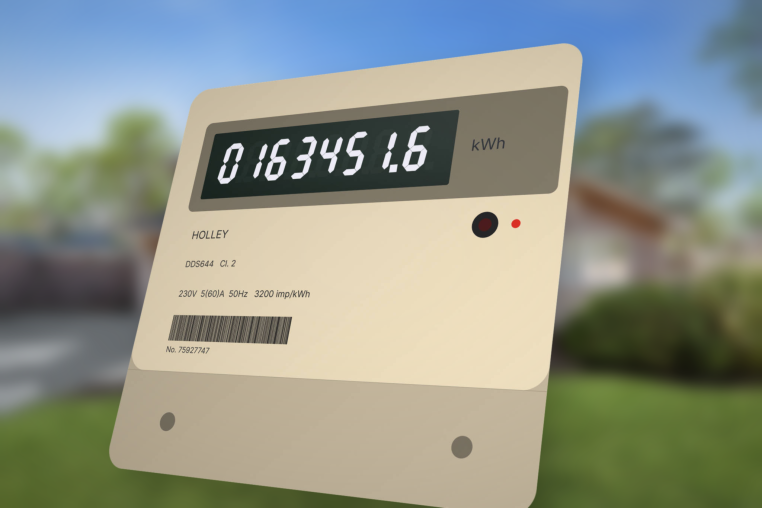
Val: 163451.6
